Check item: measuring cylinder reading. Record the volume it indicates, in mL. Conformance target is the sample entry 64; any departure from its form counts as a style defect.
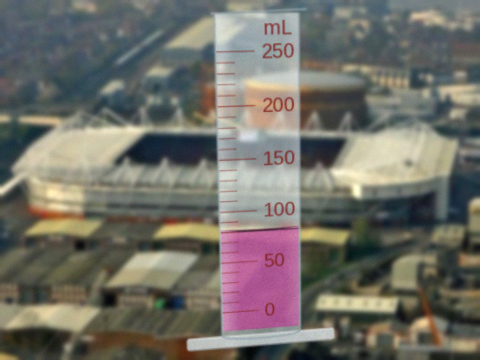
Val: 80
